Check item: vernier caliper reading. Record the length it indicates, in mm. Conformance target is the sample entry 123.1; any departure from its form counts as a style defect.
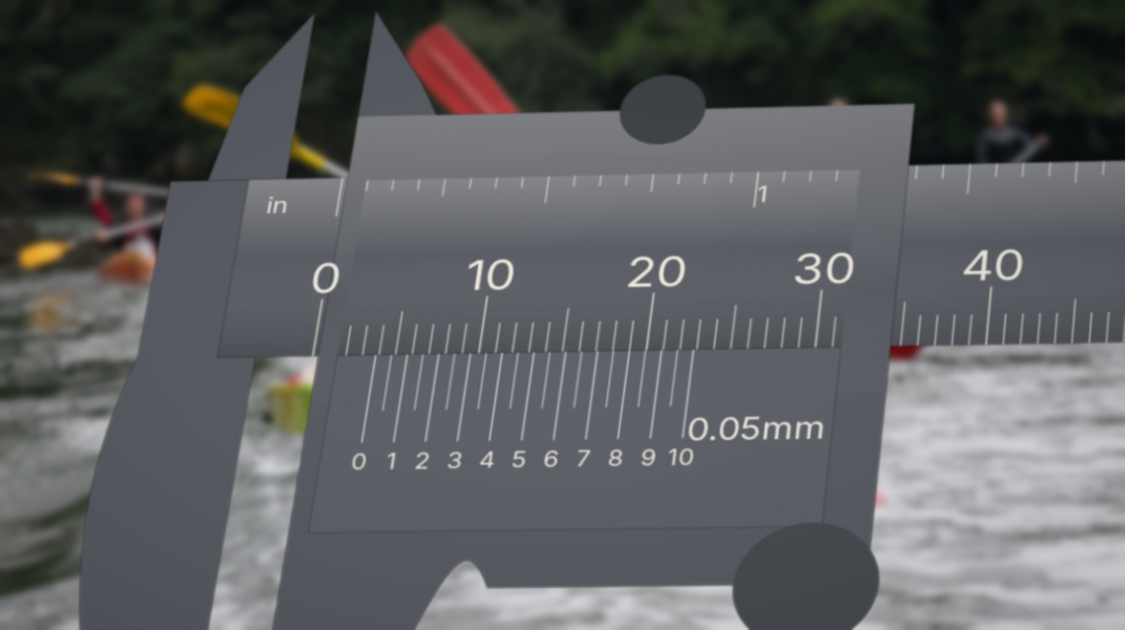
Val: 3.8
